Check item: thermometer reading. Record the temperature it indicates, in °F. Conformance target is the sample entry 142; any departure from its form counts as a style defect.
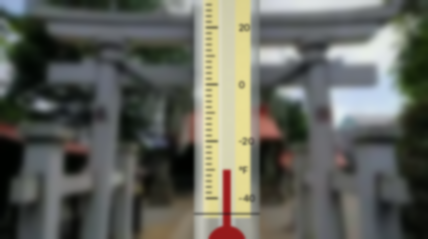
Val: -30
